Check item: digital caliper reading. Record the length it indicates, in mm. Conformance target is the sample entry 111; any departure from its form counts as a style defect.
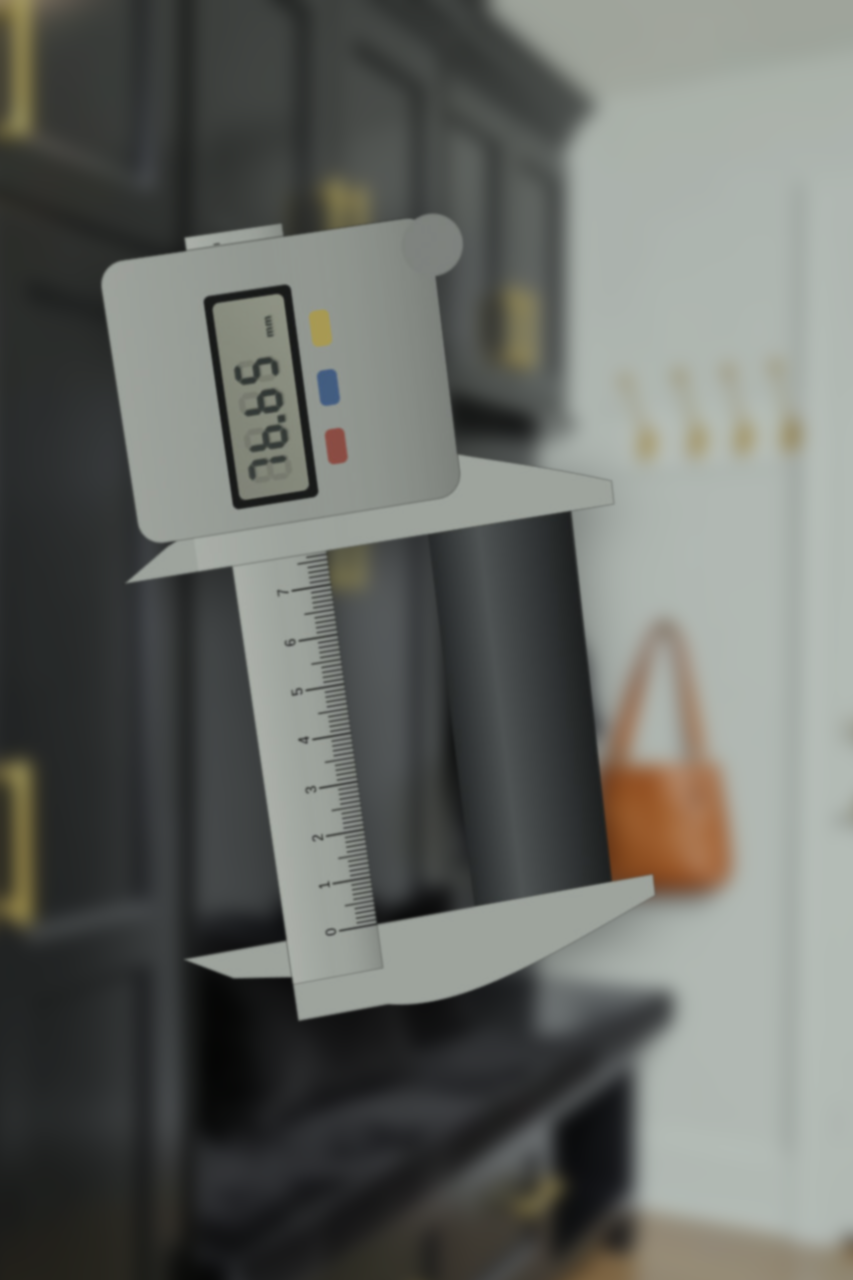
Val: 76.65
